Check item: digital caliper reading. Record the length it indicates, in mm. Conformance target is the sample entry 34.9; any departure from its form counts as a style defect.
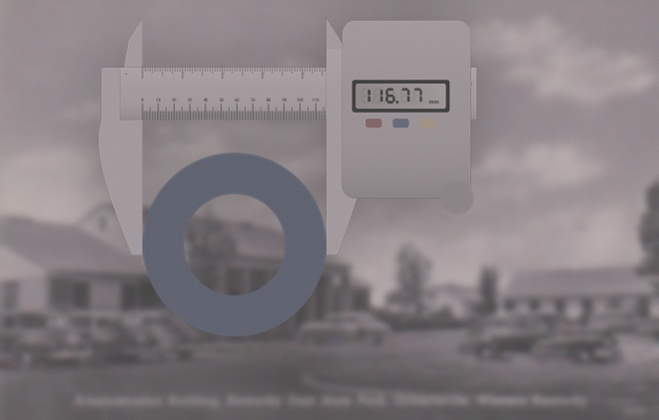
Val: 116.77
